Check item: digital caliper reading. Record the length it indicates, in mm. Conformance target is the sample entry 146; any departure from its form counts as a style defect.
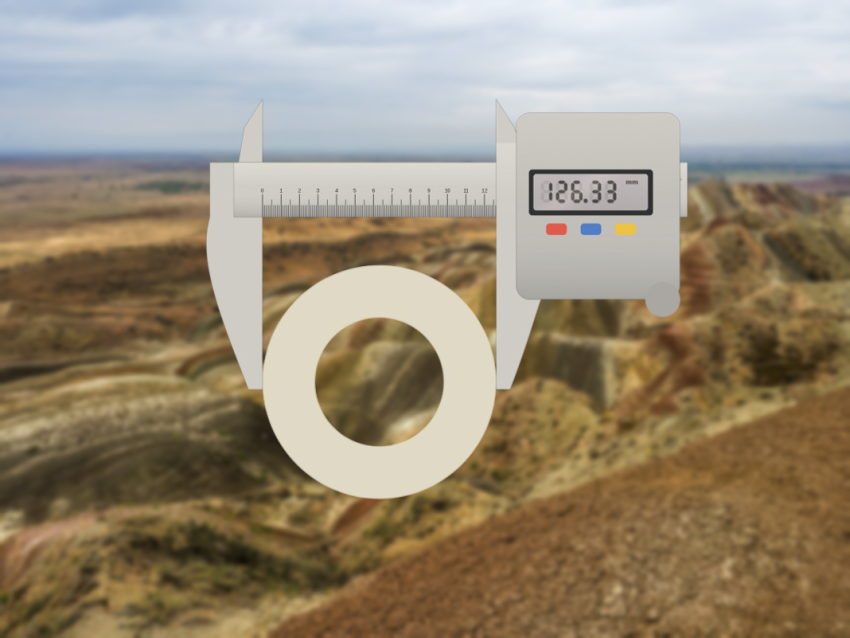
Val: 126.33
